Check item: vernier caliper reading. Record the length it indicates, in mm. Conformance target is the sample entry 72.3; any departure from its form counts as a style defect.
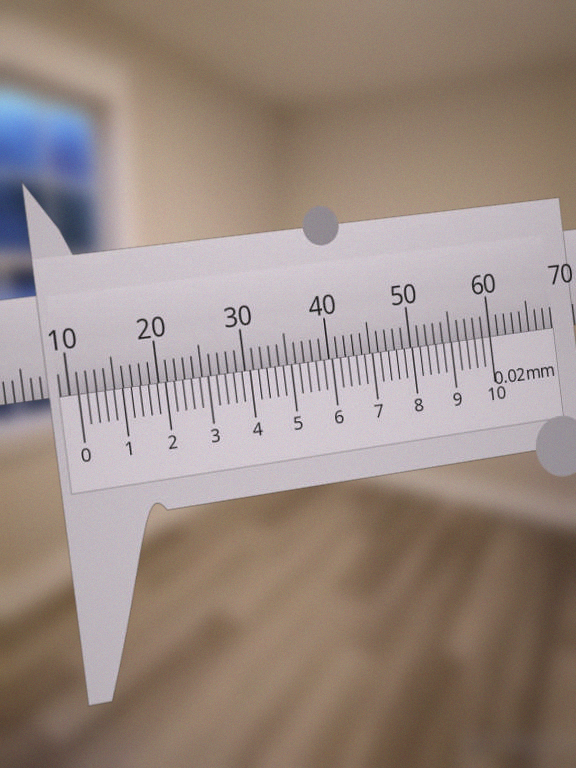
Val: 11.0
